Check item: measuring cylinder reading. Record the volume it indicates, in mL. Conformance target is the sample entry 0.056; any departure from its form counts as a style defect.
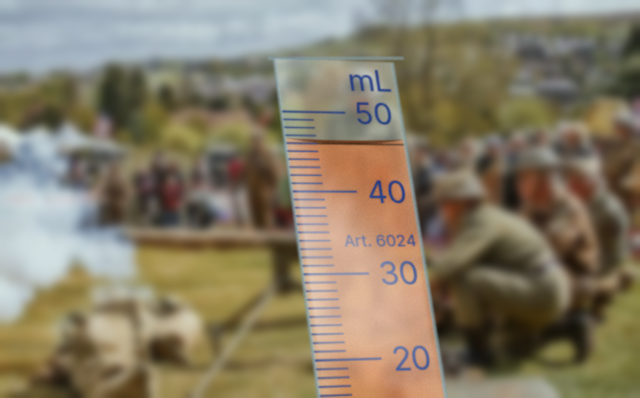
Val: 46
